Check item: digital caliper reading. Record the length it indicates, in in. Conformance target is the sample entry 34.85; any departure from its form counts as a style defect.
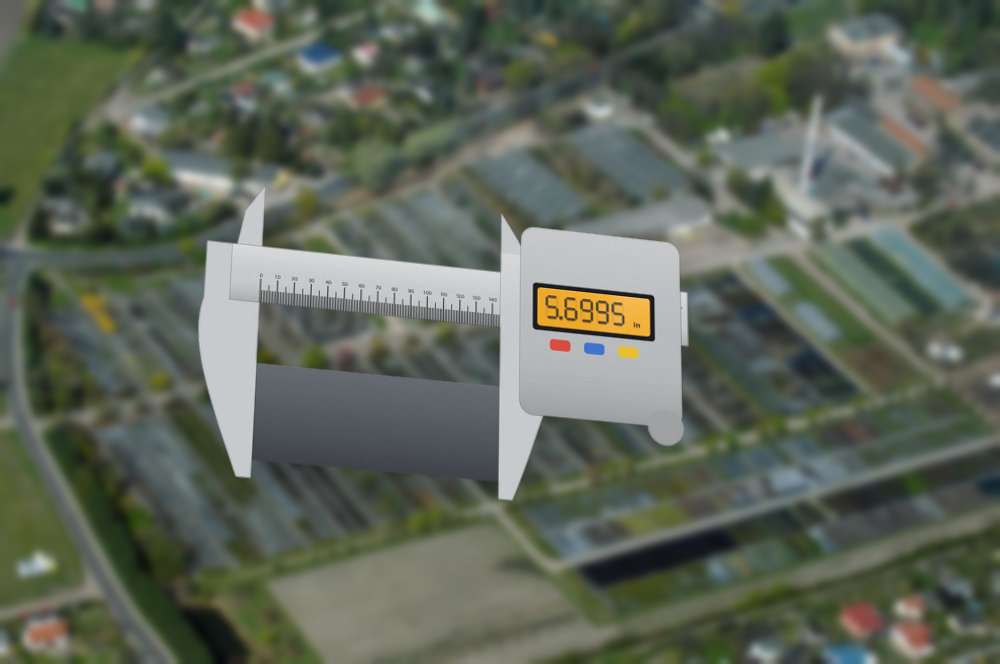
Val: 5.6995
